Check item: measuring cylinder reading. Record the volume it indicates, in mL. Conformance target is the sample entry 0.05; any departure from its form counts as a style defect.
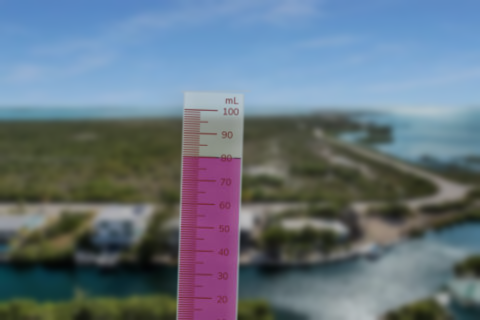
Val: 80
